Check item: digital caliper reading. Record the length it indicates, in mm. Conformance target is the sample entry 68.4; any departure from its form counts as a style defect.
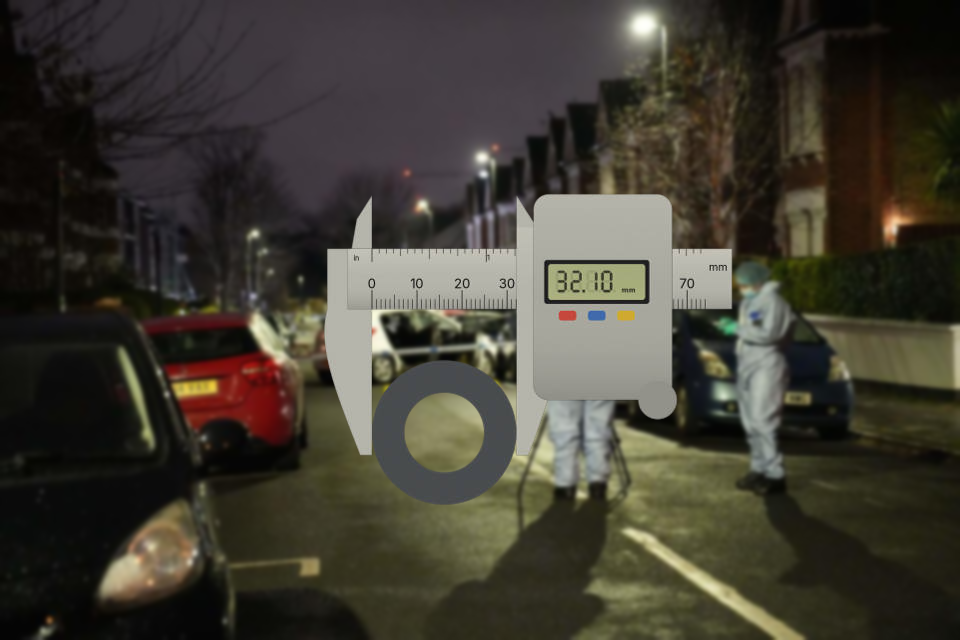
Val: 32.10
